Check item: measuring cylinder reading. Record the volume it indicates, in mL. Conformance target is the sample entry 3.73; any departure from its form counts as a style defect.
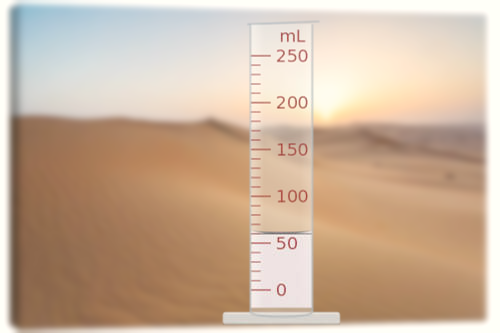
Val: 60
